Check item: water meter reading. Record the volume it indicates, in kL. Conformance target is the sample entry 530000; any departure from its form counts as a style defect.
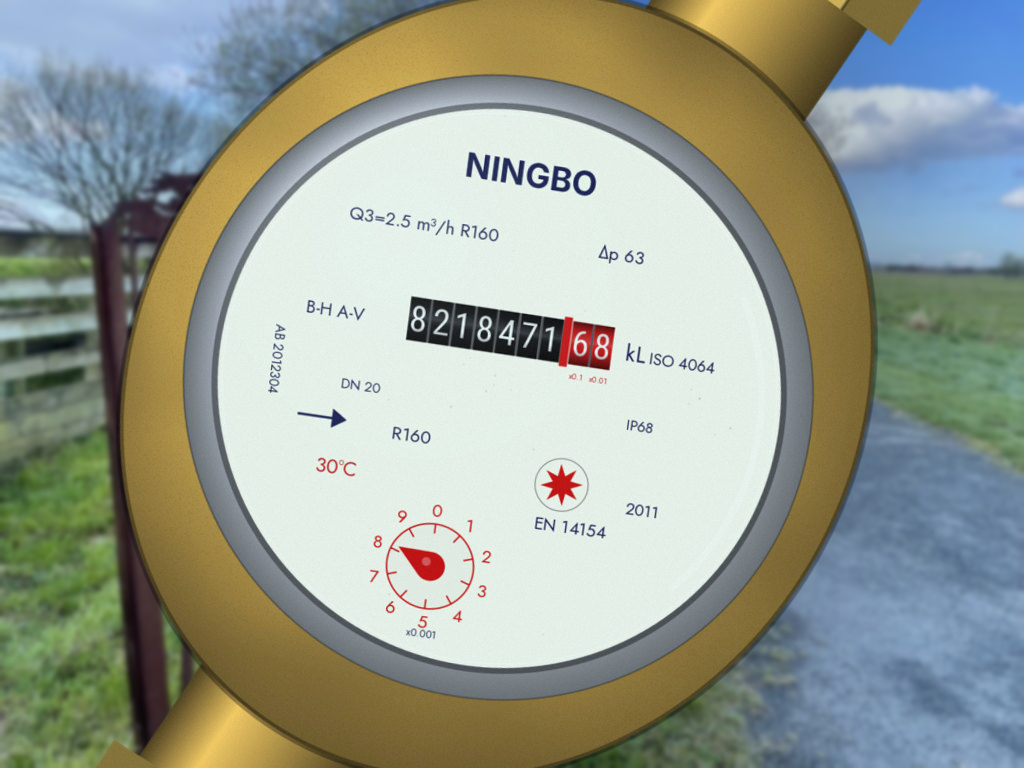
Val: 8218471.688
